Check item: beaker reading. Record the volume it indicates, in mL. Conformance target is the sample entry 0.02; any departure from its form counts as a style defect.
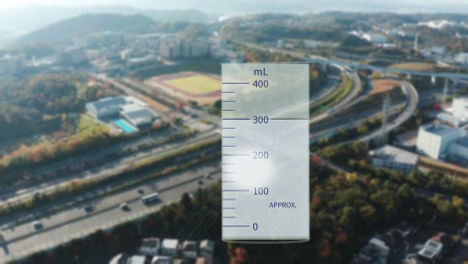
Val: 300
